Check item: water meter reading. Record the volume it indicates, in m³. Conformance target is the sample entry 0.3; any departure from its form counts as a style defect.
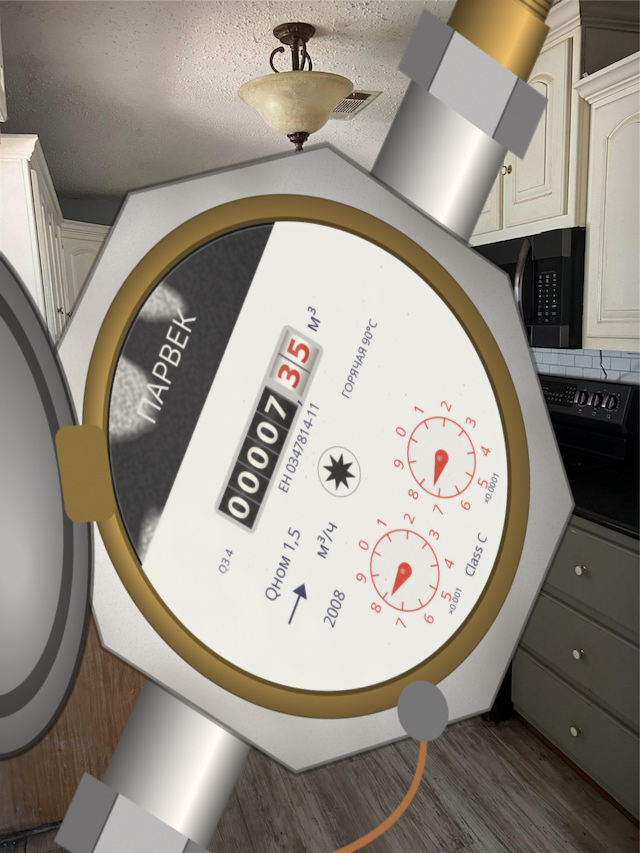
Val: 7.3577
